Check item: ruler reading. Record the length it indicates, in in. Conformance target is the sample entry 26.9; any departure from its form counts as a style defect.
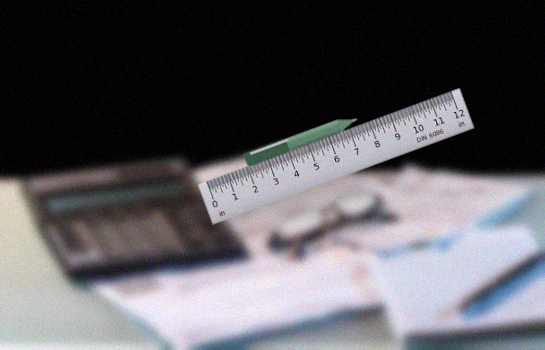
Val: 5.5
